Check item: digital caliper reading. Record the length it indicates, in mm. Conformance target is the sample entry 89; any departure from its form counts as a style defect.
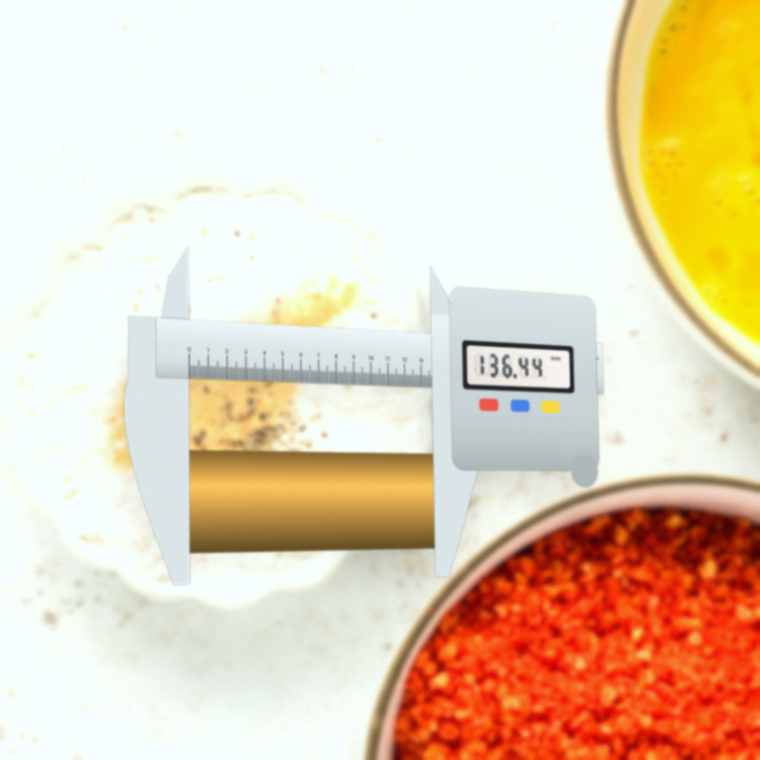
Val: 136.44
